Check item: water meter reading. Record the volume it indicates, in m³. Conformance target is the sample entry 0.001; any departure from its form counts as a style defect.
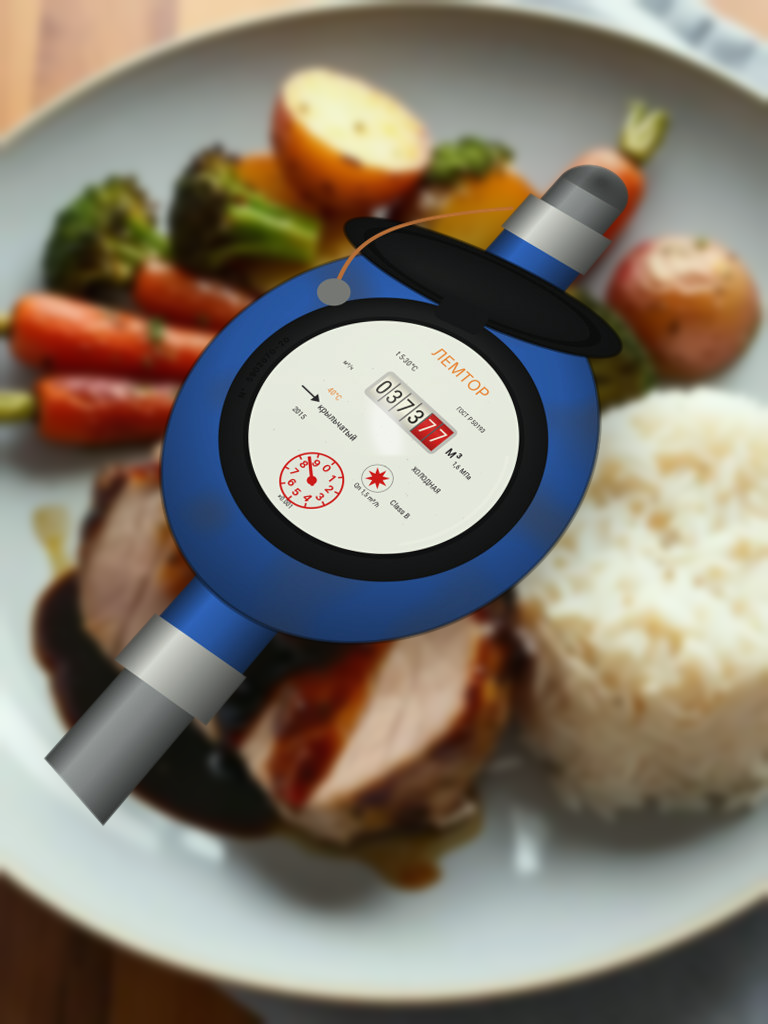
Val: 373.778
